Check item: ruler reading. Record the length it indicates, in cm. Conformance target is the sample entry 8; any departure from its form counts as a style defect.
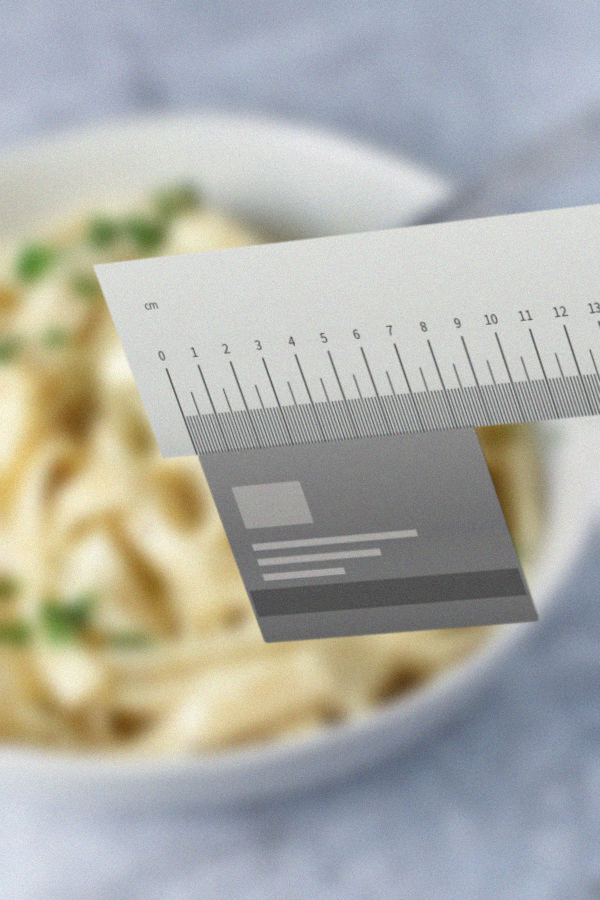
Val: 8.5
